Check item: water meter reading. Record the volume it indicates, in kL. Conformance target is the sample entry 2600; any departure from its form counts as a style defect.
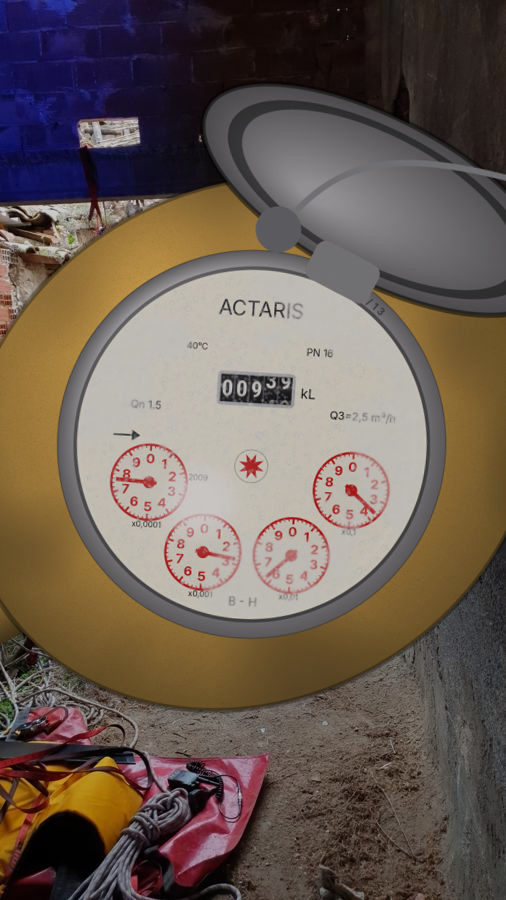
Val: 939.3627
